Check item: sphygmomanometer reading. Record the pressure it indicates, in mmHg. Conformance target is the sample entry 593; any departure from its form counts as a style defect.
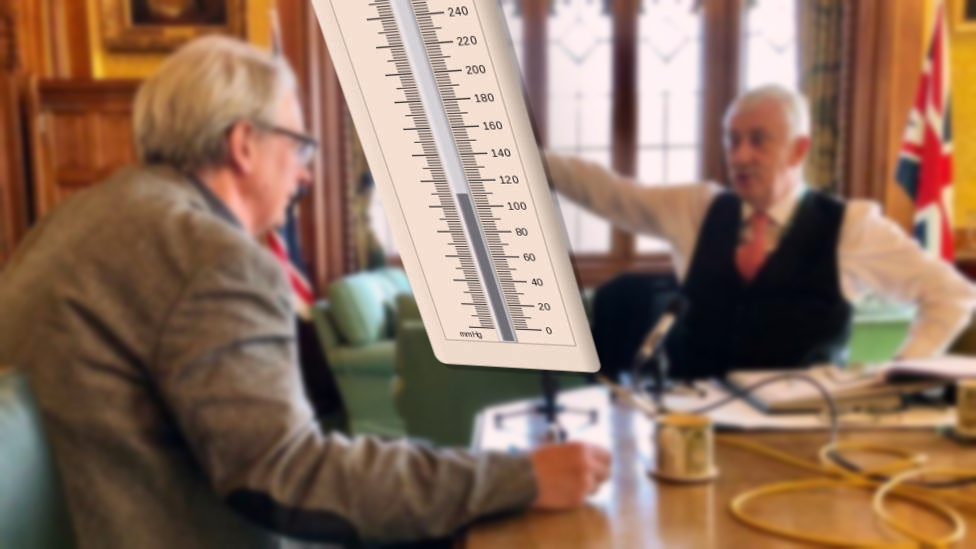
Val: 110
